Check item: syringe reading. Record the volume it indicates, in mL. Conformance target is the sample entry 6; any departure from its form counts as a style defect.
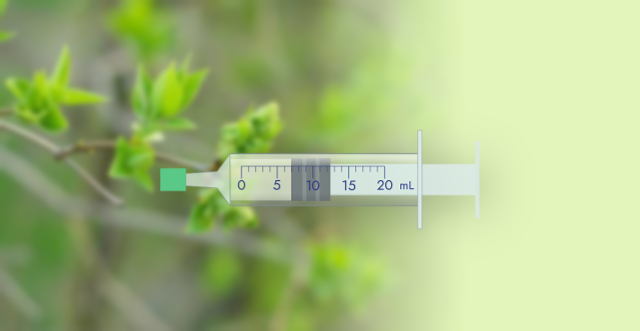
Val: 7
